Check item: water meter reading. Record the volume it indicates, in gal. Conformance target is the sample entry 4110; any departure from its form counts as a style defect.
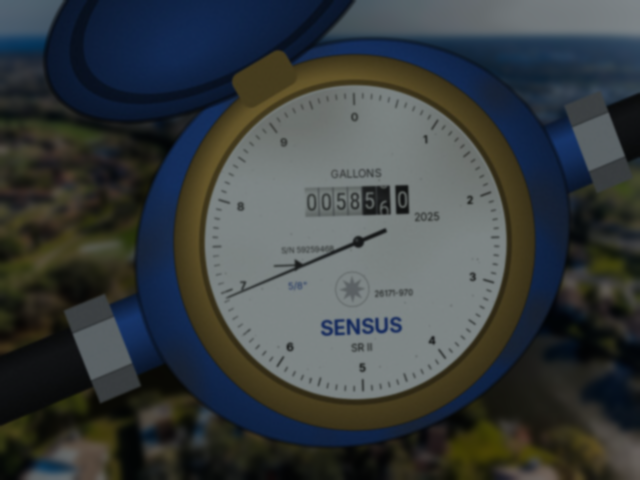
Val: 58556.9
